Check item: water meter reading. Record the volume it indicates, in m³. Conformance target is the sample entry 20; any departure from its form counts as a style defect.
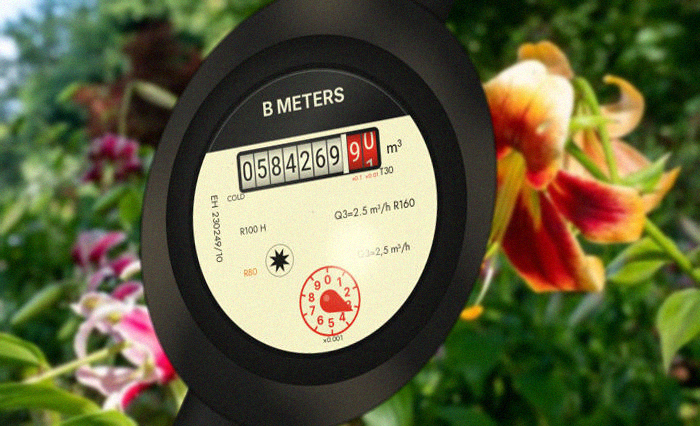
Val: 584269.903
